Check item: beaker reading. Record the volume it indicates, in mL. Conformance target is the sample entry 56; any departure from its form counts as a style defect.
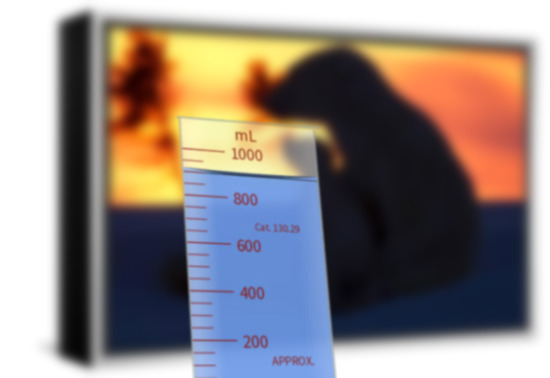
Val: 900
